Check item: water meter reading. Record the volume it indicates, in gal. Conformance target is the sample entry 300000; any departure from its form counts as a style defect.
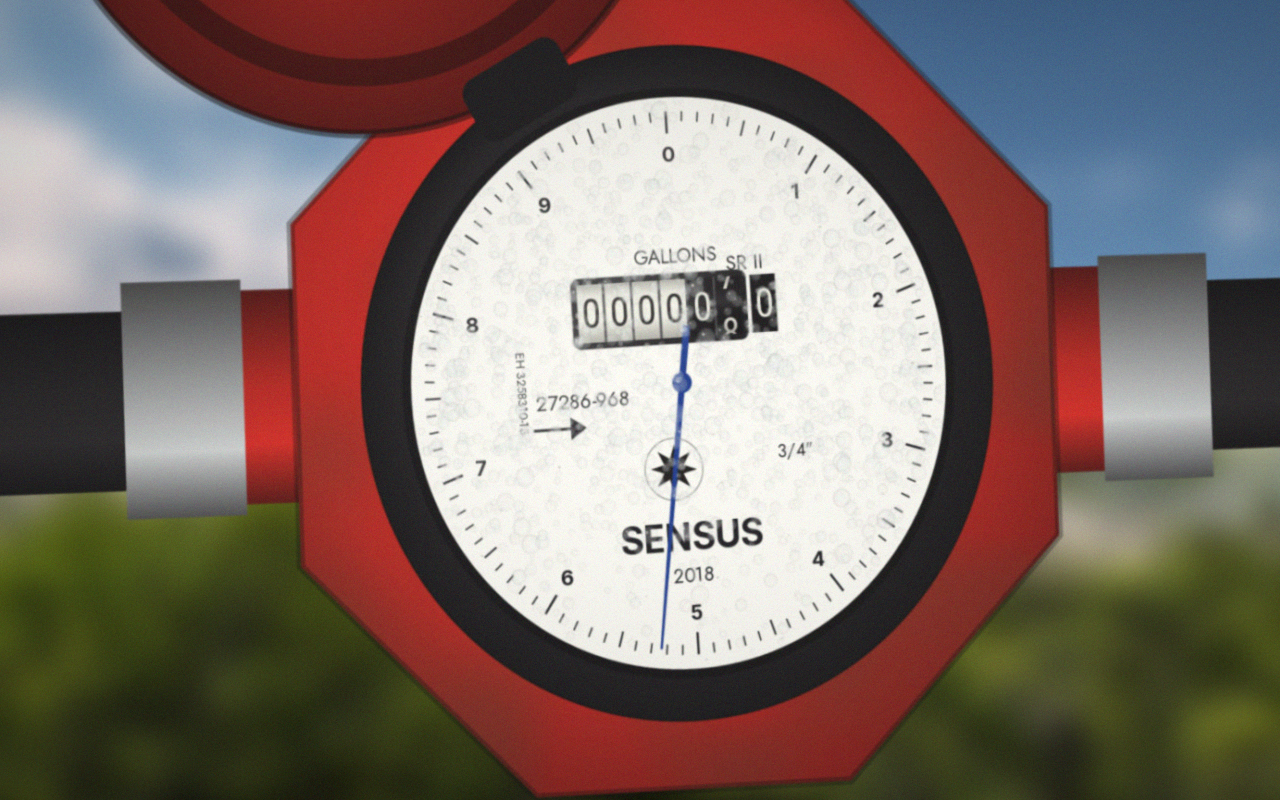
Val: 75.2
